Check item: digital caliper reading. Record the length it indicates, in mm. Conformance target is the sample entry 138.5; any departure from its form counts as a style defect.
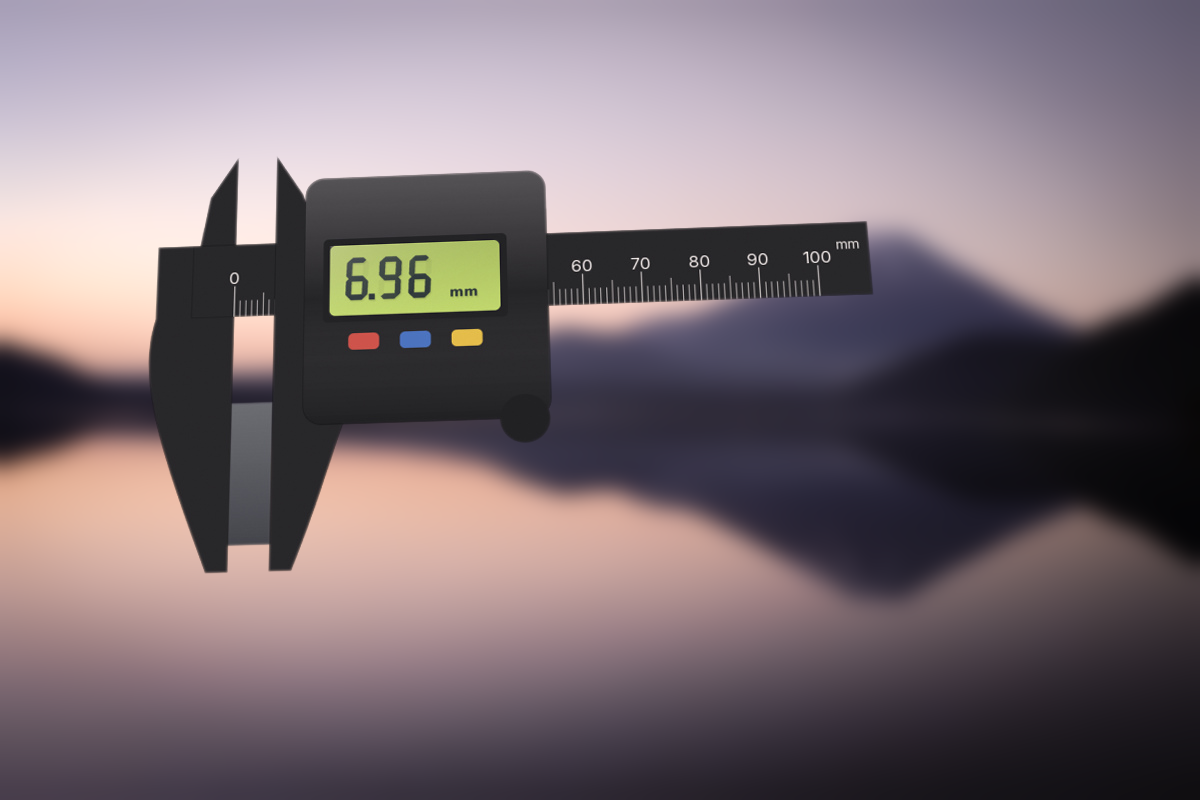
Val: 6.96
